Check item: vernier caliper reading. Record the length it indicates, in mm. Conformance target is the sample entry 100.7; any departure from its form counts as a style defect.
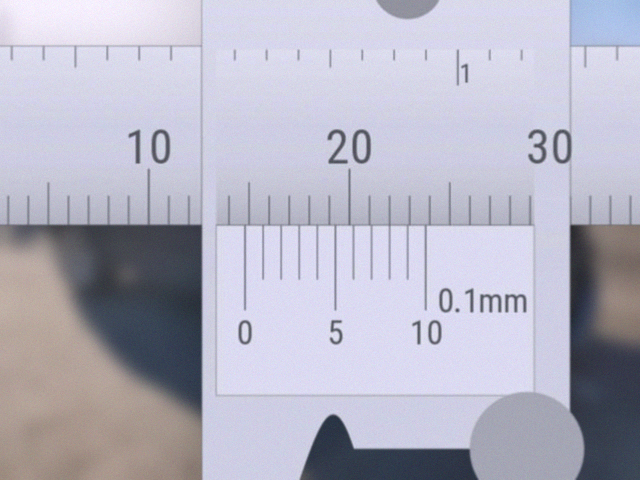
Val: 14.8
